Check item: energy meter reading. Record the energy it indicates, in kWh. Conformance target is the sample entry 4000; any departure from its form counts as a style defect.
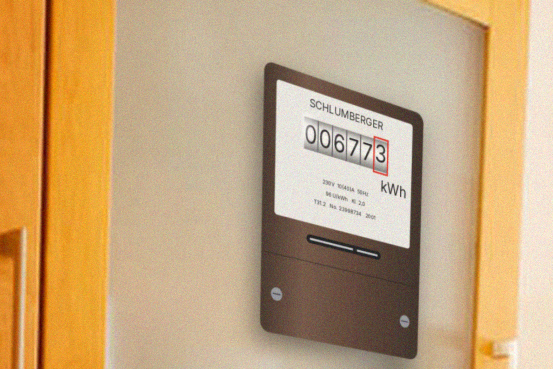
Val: 677.3
